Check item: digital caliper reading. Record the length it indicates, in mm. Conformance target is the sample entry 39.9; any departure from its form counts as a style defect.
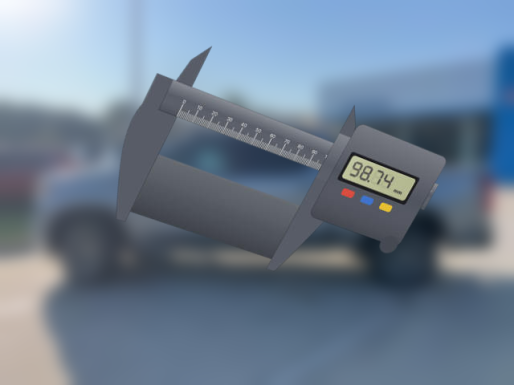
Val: 98.74
